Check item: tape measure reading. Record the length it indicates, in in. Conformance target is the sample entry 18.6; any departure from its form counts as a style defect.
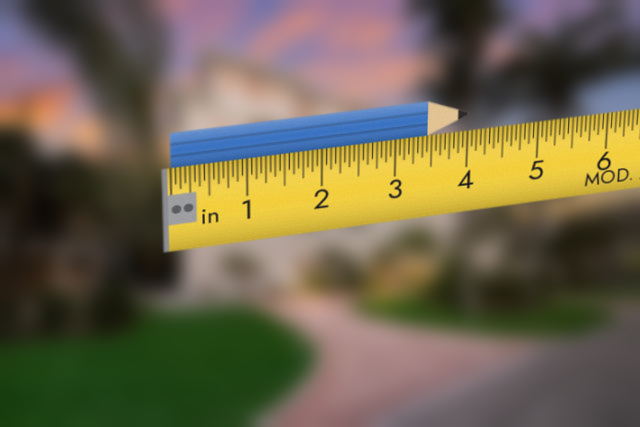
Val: 4
